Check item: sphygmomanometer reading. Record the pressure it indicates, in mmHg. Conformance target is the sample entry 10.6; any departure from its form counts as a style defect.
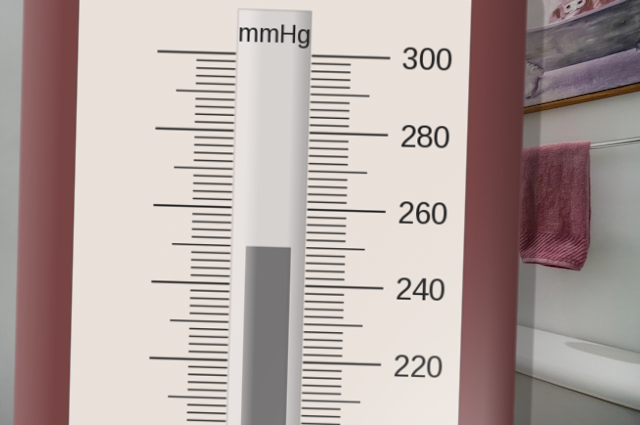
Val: 250
